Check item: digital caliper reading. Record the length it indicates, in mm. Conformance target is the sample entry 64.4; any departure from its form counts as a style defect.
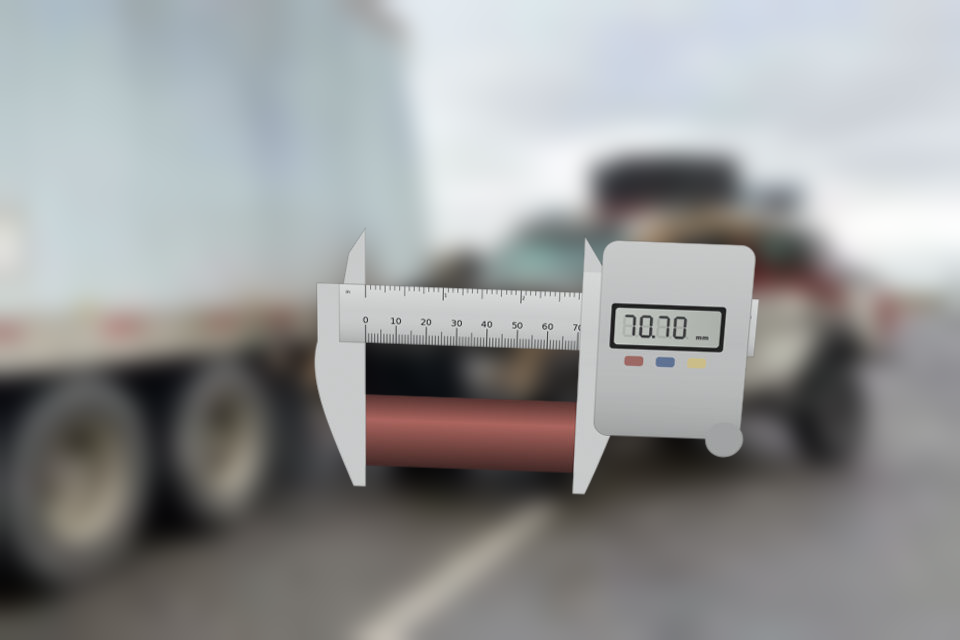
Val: 70.70
